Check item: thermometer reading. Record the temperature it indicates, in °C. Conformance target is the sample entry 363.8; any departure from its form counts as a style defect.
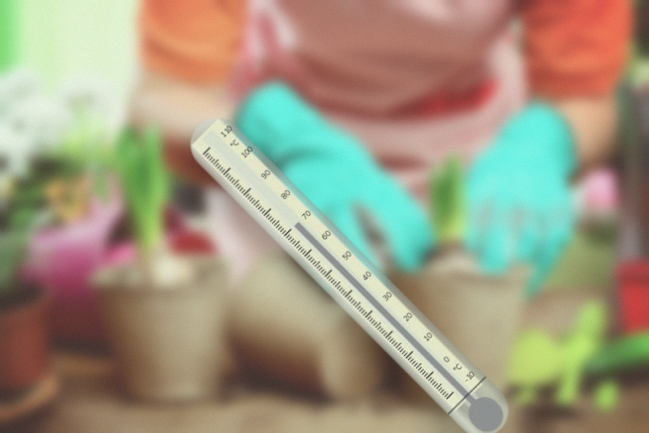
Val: 70
